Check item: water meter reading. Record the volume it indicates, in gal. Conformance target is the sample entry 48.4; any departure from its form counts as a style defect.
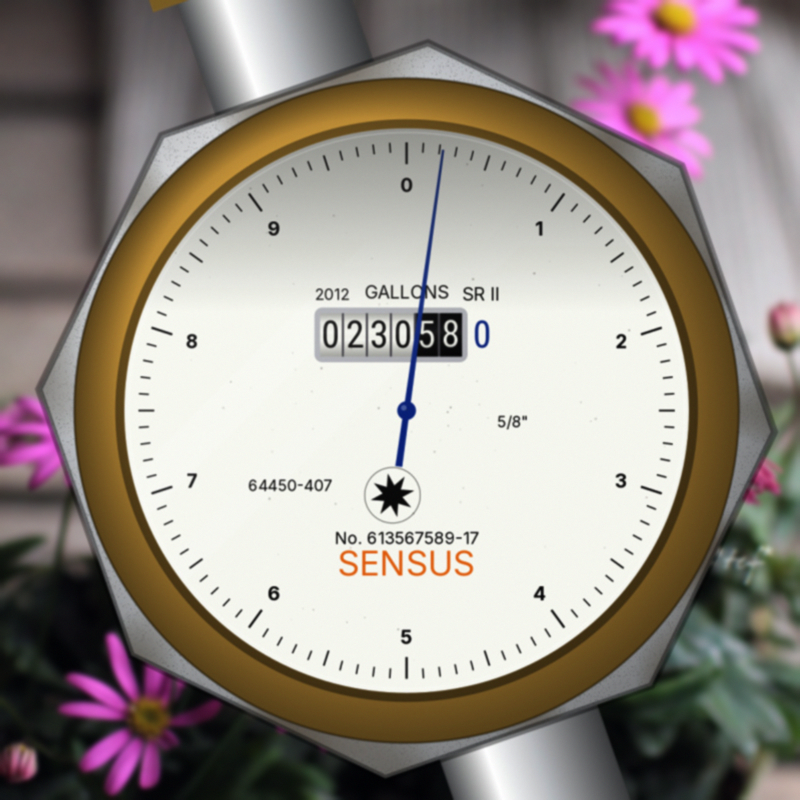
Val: 230580.2
